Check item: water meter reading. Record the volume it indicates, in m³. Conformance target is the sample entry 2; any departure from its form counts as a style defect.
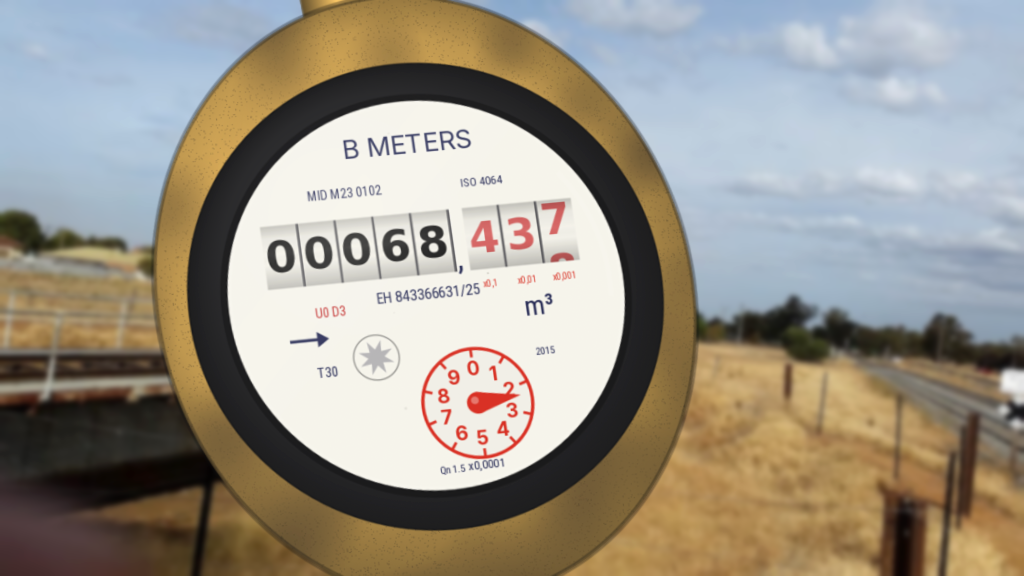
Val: 68.4372
